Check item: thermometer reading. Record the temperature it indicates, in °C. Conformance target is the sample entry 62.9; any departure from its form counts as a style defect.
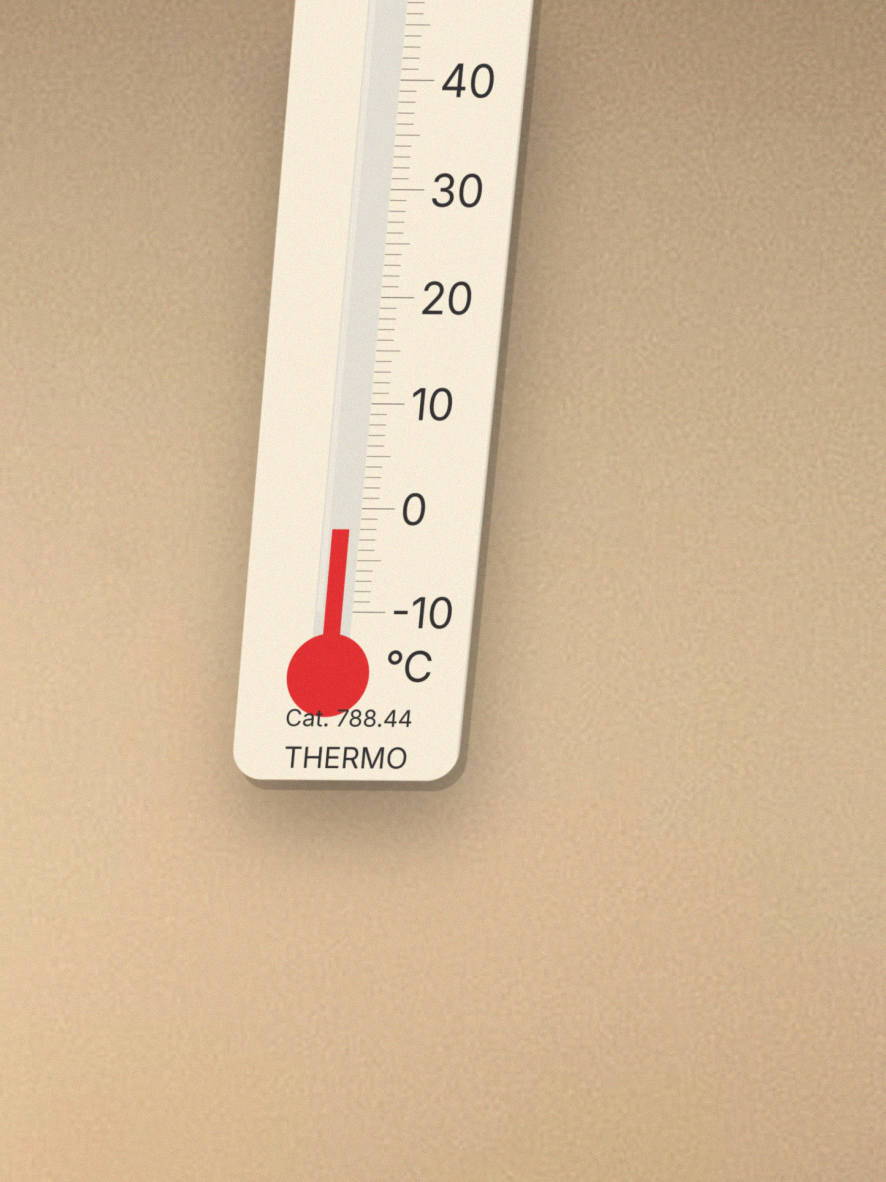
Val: -2
